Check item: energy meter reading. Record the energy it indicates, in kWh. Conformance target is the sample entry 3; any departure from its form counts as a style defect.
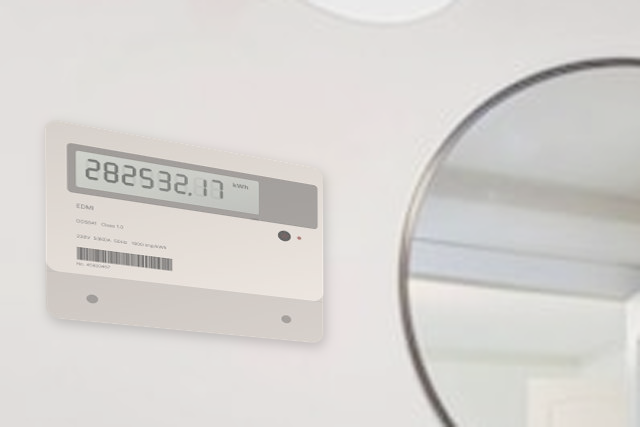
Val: 282532.17
